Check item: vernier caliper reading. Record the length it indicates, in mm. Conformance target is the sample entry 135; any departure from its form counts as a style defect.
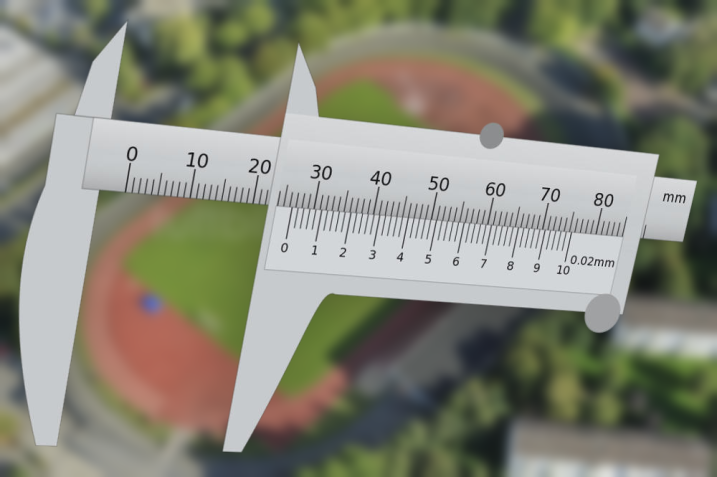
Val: 26.4
